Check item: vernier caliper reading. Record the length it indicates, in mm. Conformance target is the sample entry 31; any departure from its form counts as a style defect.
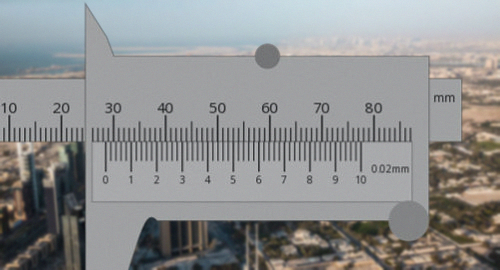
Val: 28.5
